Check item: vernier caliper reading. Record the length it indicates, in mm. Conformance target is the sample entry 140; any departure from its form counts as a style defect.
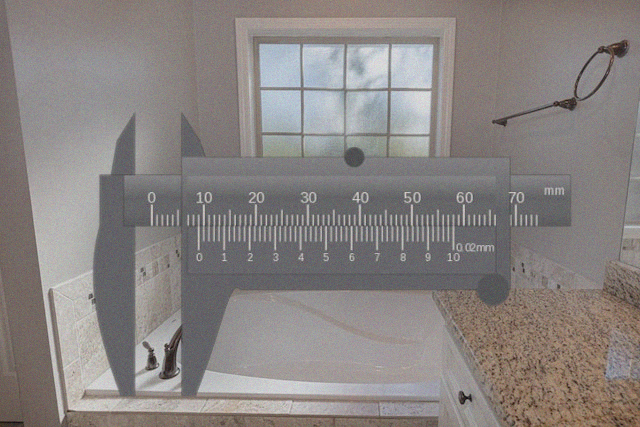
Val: 9.0
